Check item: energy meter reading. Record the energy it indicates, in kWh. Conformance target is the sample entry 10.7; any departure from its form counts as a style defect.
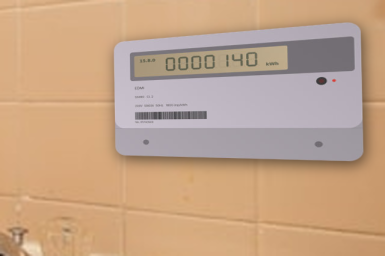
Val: 140
